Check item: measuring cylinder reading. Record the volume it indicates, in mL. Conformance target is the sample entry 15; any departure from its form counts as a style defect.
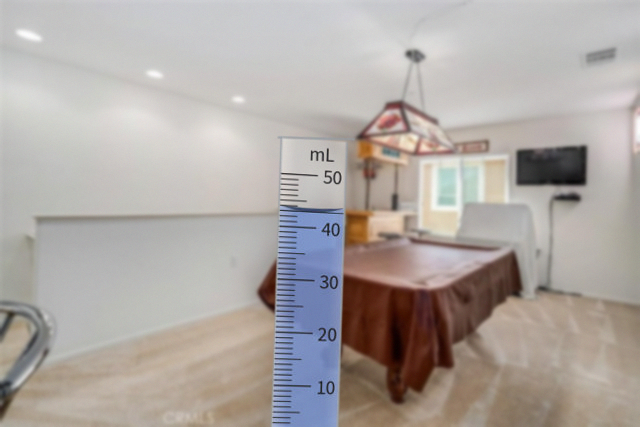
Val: 43
